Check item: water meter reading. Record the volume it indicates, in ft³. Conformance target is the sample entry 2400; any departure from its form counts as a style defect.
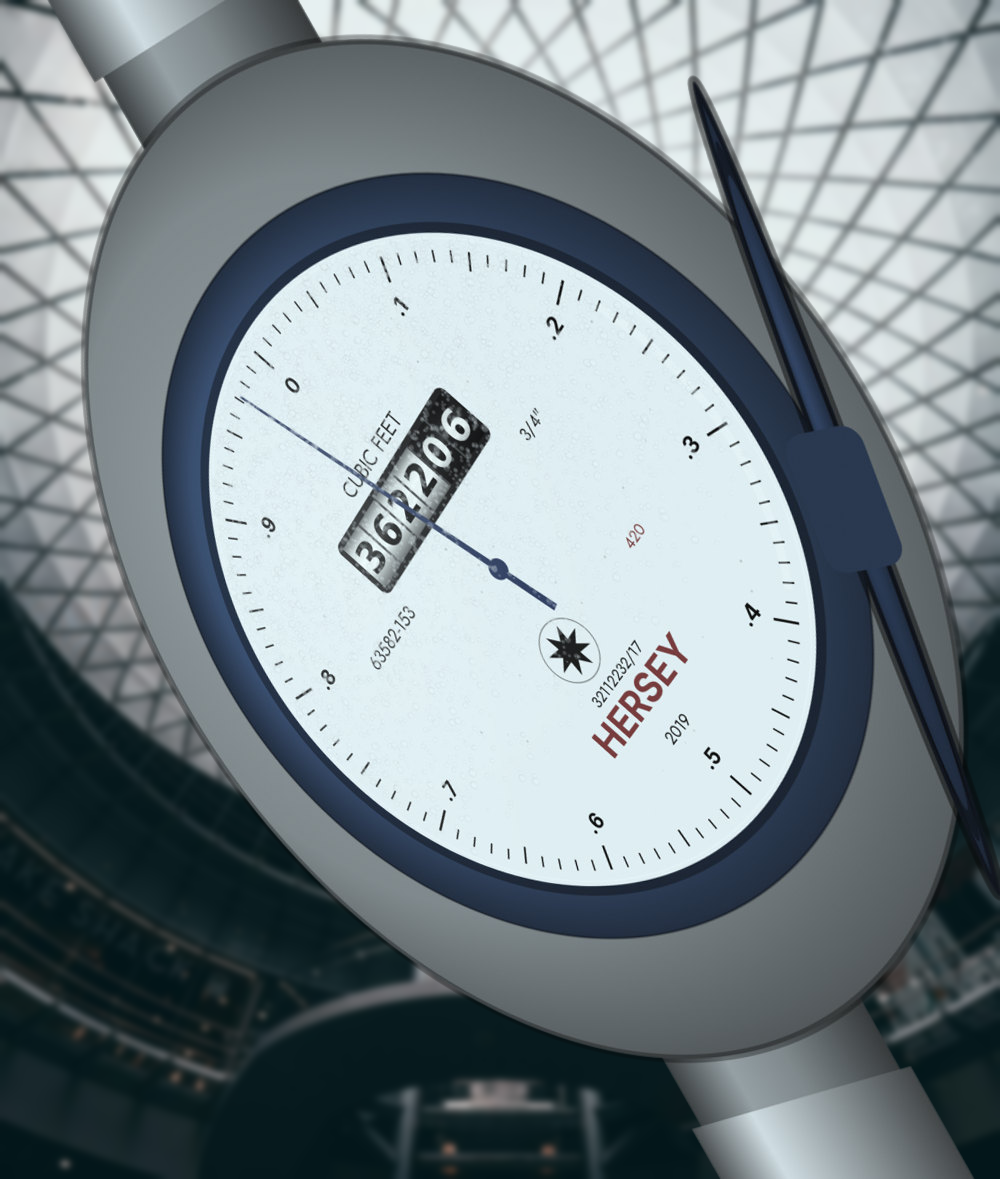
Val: 362205.97
